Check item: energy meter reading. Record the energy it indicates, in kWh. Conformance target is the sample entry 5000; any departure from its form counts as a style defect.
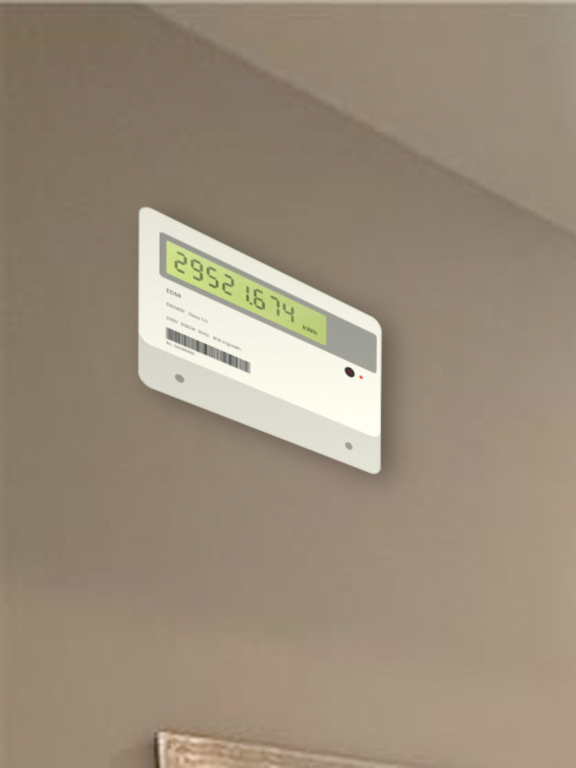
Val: 29521.674
